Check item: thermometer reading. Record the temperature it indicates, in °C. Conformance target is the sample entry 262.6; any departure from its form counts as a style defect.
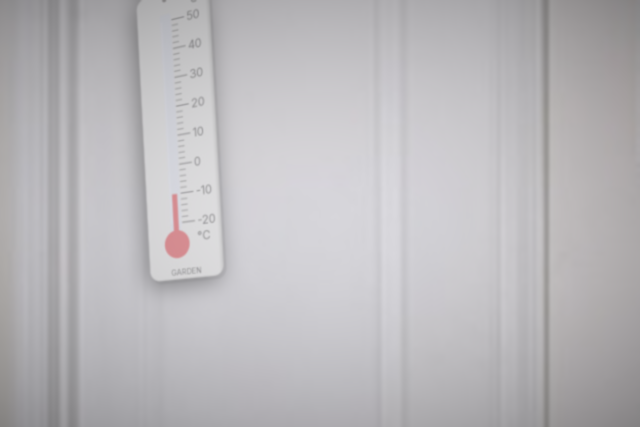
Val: -10
